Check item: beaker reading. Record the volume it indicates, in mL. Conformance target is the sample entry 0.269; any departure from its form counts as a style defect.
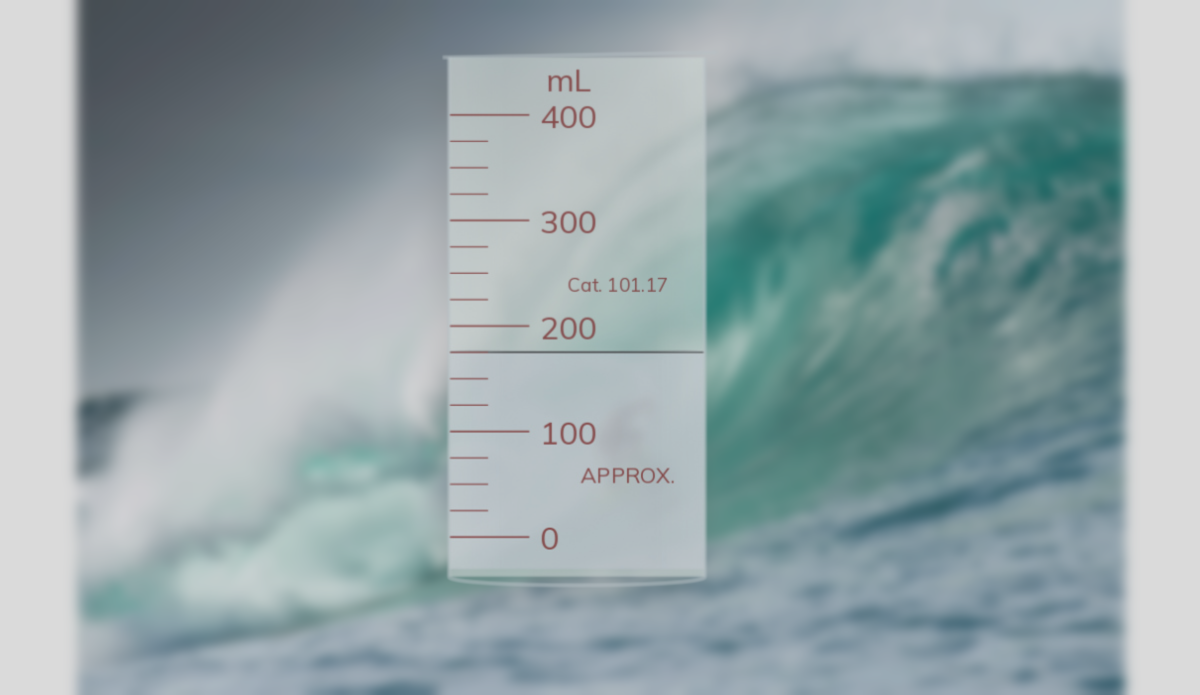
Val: 175
